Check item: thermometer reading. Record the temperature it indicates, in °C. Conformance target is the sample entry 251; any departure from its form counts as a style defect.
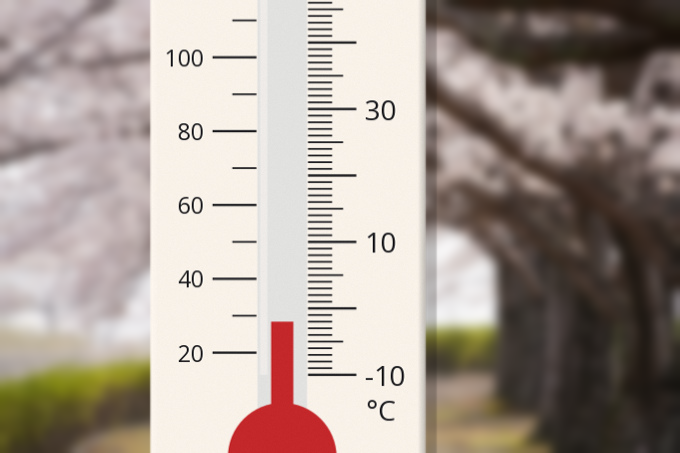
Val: -2
